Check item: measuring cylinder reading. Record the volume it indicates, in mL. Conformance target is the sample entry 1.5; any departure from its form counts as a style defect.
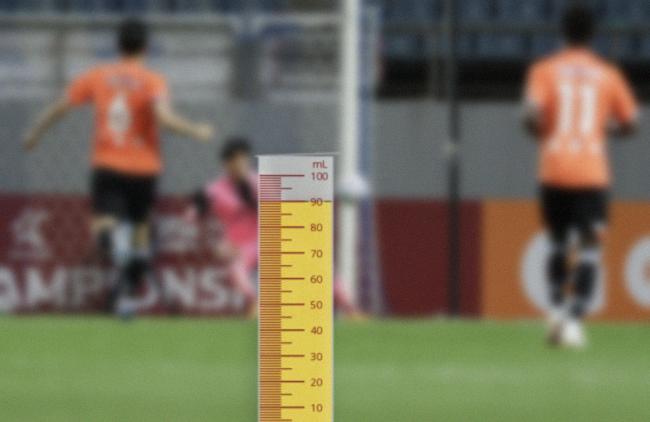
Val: 90
